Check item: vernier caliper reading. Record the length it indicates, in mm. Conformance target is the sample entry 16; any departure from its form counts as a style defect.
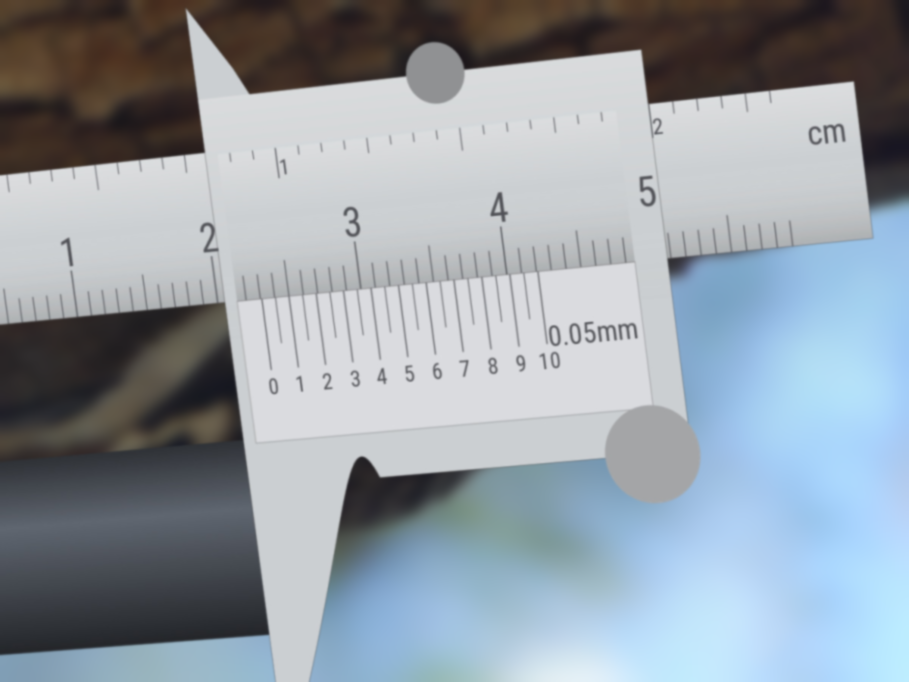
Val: 23.1
